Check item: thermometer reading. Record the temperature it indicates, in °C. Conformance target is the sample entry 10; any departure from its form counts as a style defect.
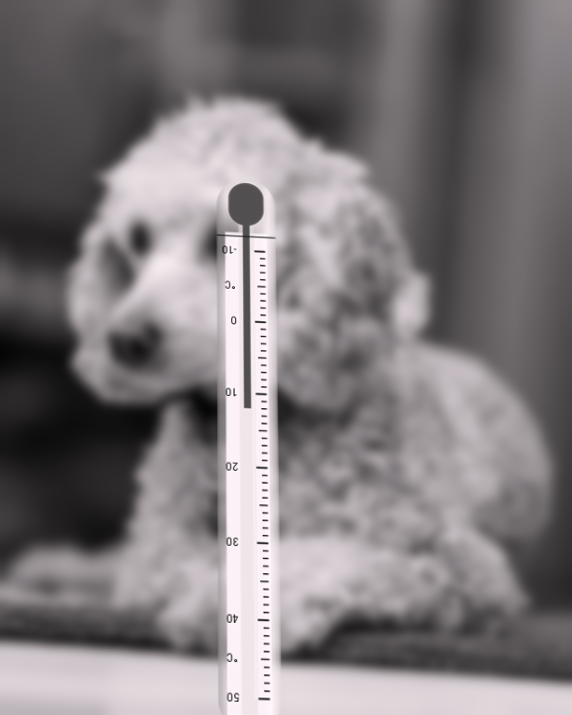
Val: 12
